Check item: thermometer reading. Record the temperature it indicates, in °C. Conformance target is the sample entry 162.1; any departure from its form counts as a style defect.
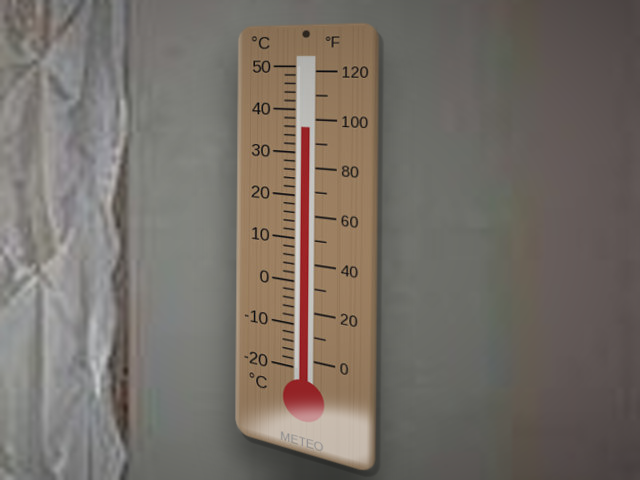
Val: 36
